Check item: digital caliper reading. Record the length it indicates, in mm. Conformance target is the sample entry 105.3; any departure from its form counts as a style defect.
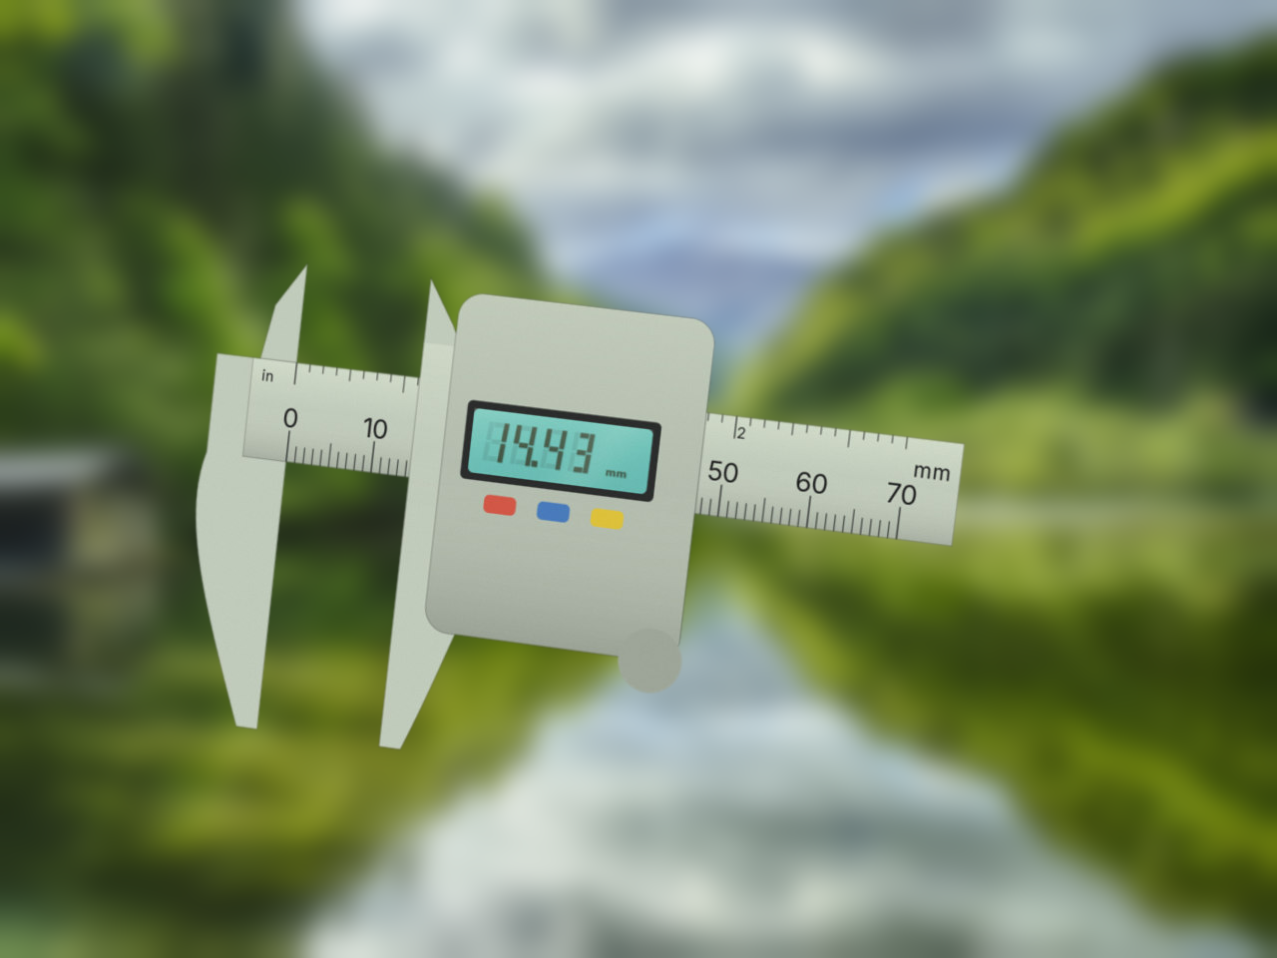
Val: 14.43
